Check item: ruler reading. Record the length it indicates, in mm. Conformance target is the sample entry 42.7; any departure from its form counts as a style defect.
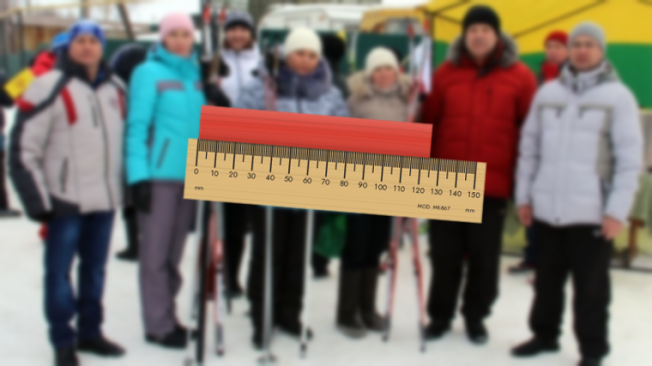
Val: 125
